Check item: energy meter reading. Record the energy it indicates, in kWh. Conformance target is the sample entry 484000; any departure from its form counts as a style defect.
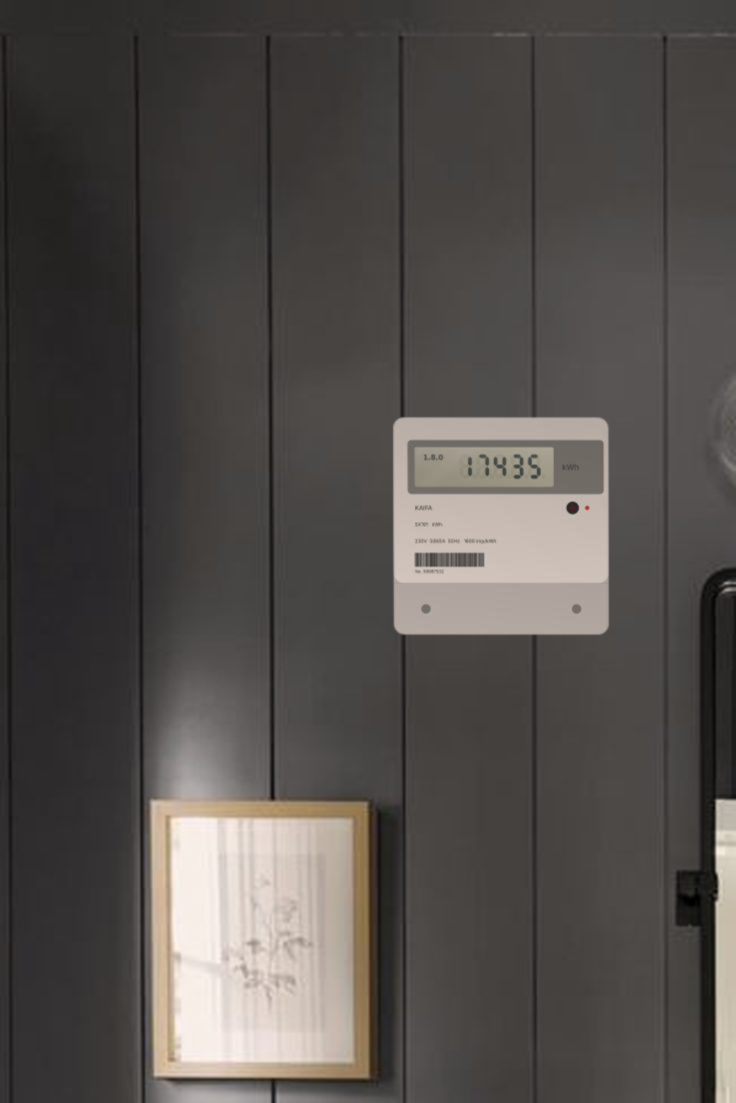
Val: 17435
